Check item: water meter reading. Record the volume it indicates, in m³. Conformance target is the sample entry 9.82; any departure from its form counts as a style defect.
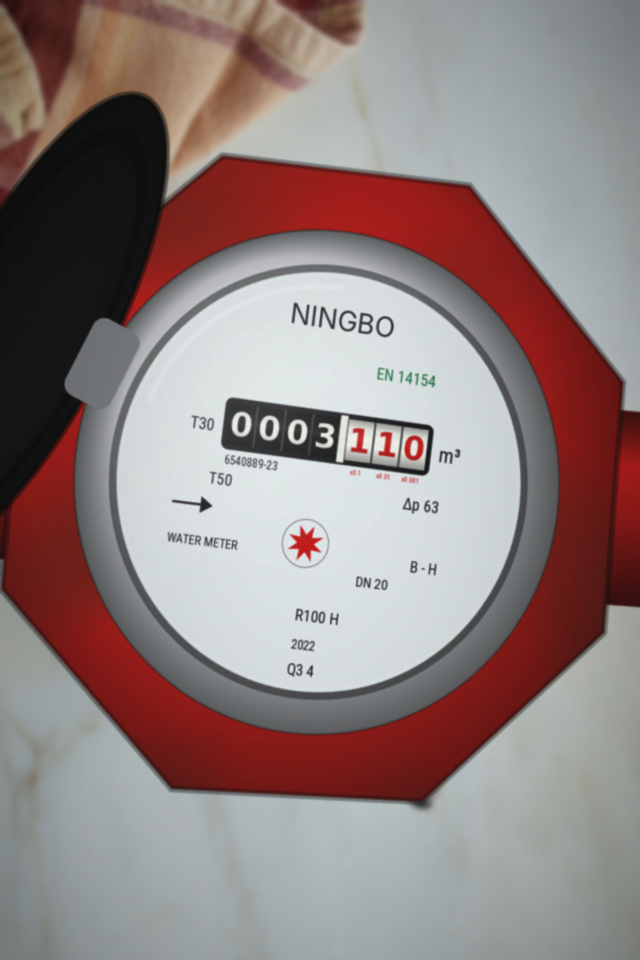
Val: 3.110
